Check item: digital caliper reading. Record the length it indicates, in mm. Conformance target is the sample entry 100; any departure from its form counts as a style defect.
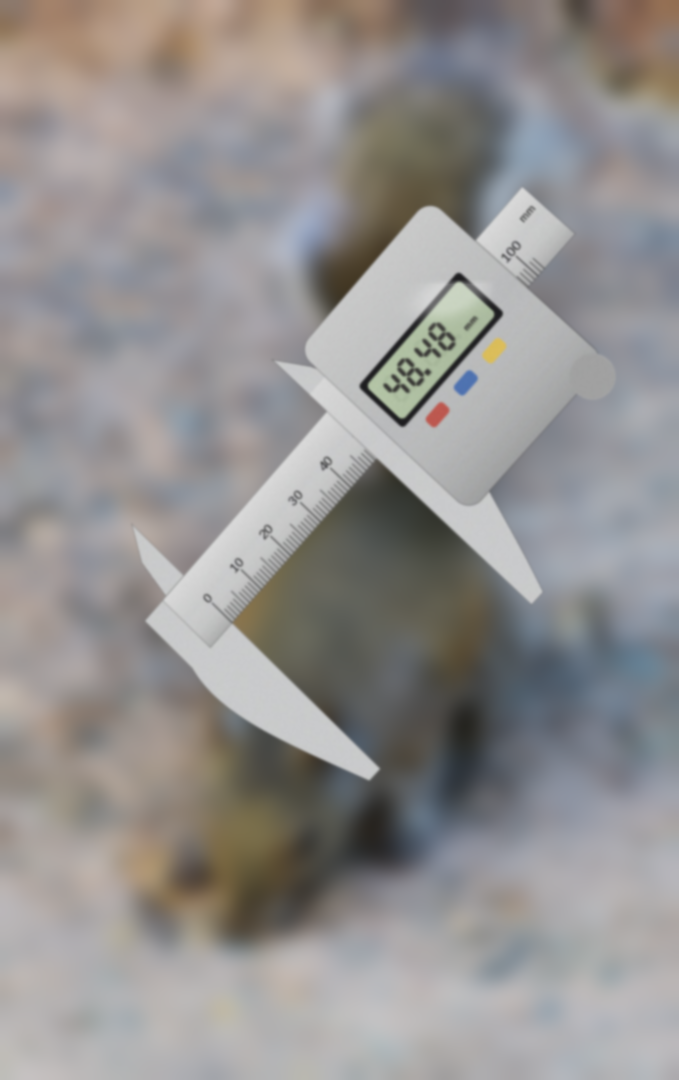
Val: 48.48
